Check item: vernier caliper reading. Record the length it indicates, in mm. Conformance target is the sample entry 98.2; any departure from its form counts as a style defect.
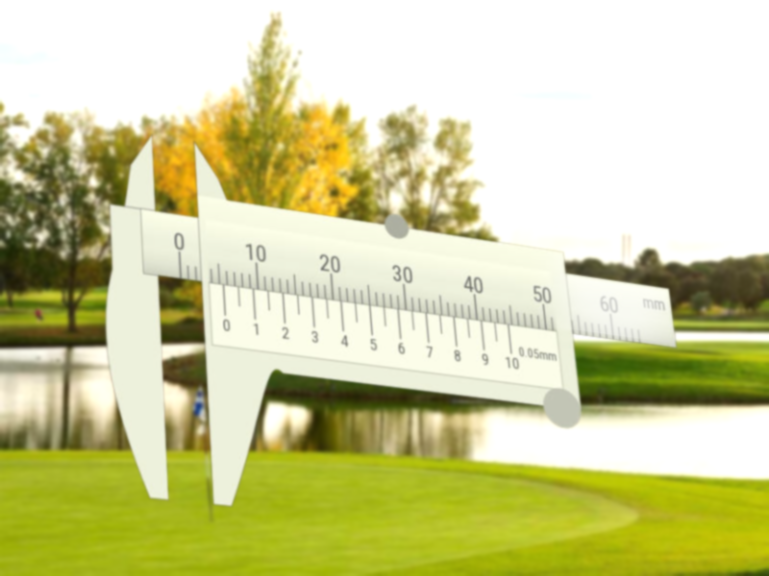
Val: 5.5
